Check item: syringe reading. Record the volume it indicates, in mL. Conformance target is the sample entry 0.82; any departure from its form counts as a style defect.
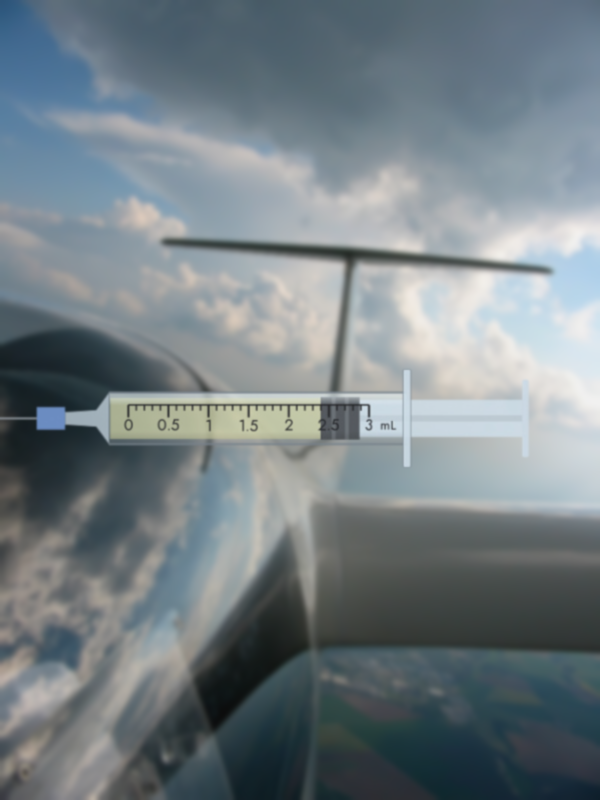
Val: 2.4
